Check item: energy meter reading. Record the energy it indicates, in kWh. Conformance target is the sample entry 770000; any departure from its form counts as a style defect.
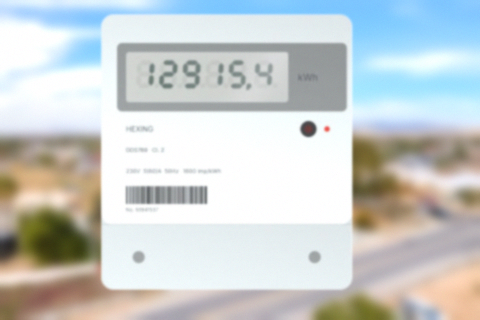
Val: 12915.4
